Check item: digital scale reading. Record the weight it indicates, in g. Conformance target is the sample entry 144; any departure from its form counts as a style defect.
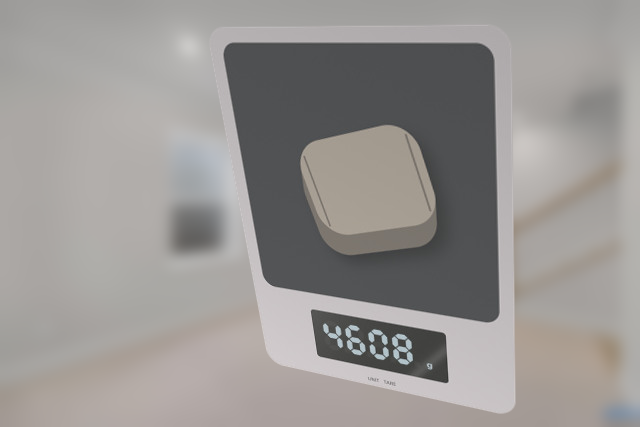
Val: 4608
